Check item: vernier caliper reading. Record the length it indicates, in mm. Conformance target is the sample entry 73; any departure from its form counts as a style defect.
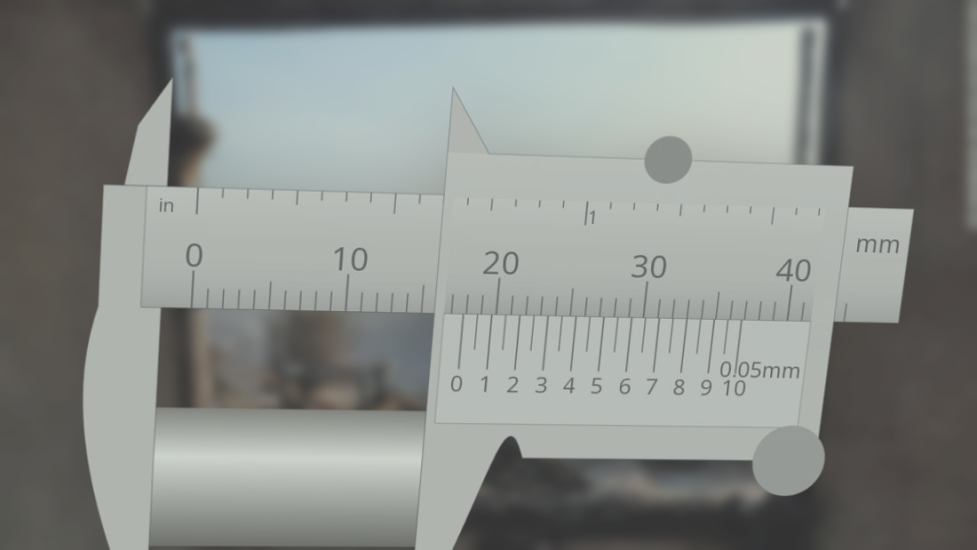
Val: 17.8
